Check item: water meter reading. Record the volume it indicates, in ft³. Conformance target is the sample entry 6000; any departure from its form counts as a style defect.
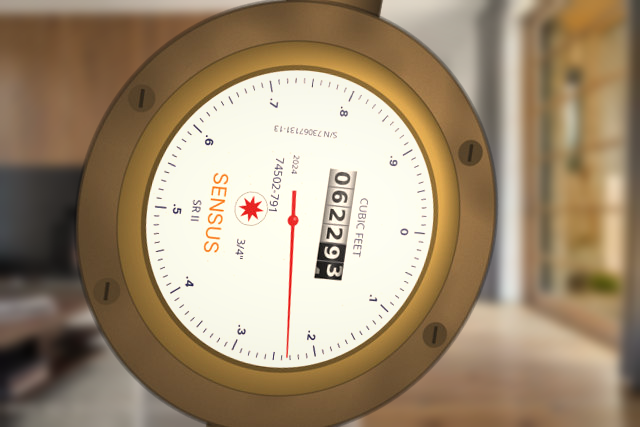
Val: 62293.23
